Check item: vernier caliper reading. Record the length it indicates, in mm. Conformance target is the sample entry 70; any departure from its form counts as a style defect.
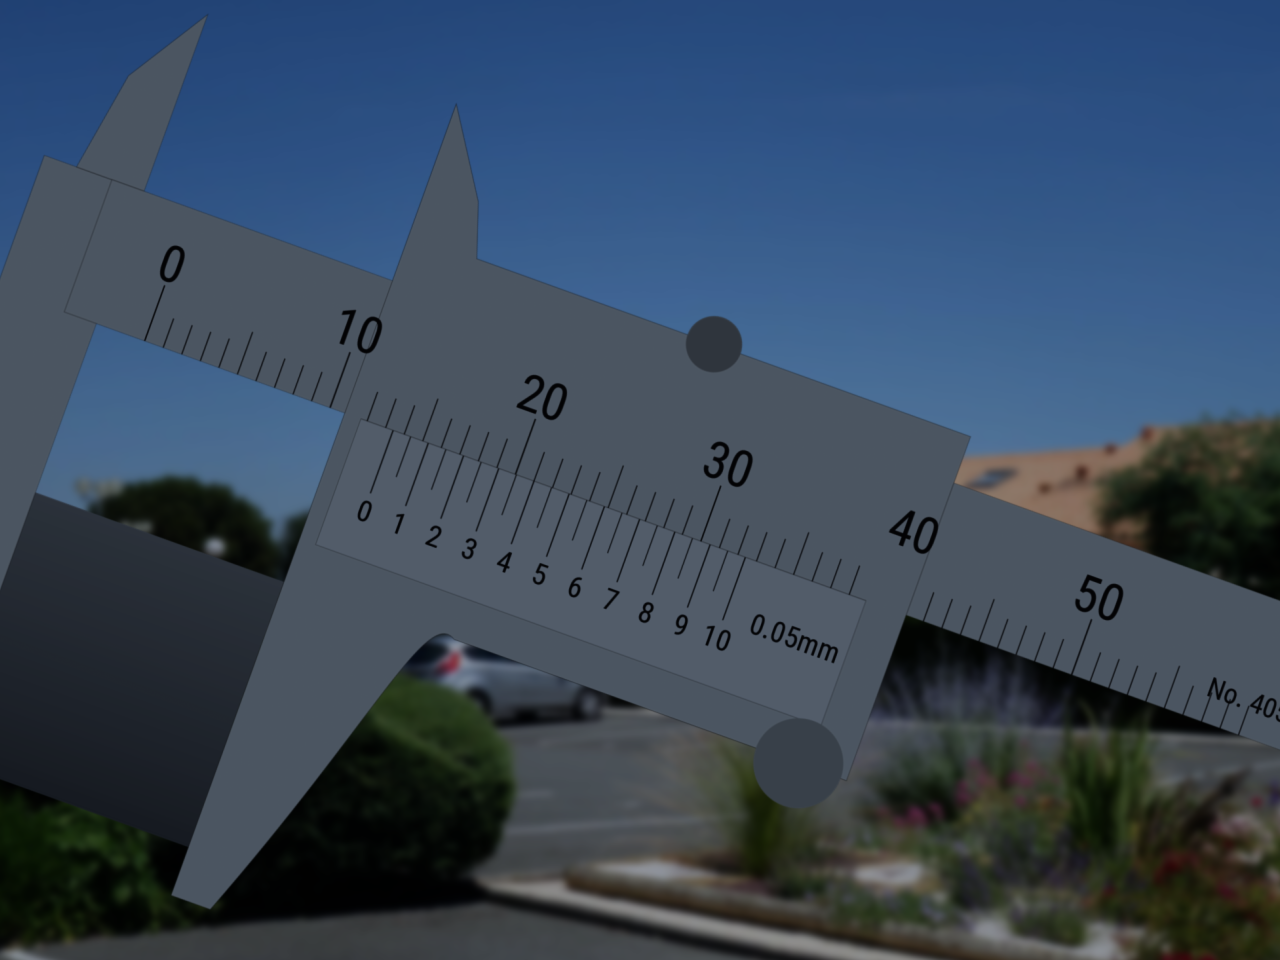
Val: 13.4
